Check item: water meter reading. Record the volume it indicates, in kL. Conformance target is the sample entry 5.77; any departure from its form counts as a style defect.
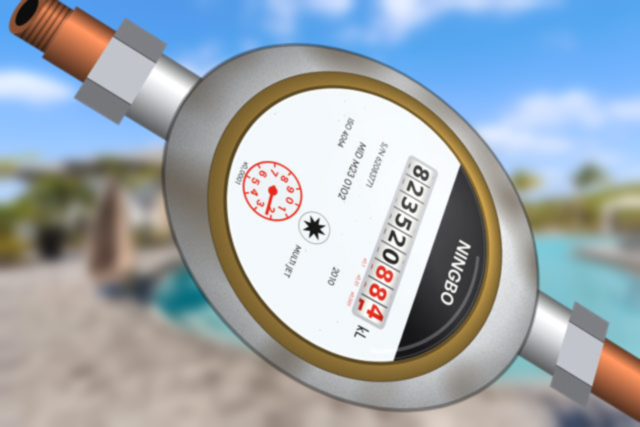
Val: 823520.8842
